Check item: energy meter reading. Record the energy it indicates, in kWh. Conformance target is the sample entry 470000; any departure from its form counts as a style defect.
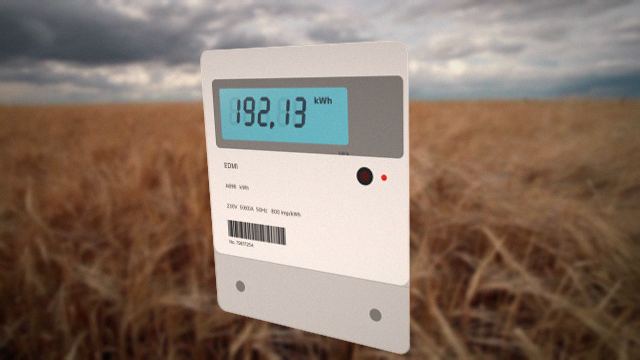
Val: 192.13
